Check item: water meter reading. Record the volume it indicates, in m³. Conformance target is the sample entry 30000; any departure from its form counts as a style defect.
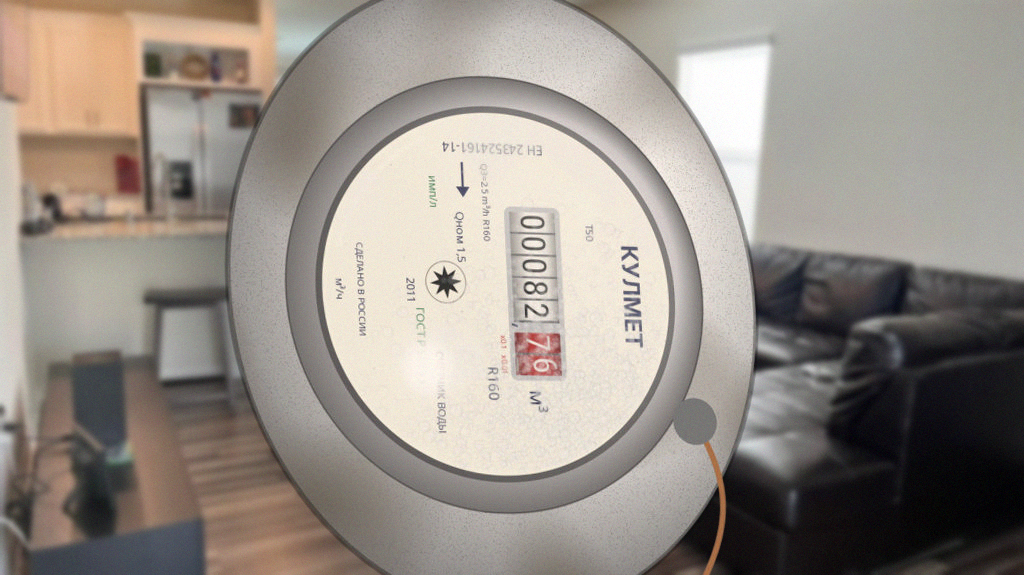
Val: 82.76
